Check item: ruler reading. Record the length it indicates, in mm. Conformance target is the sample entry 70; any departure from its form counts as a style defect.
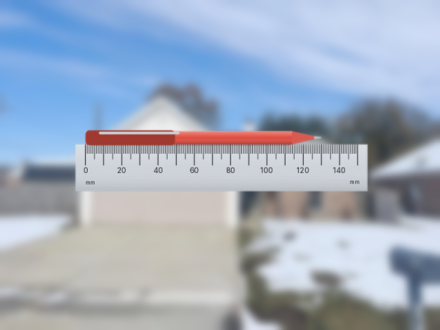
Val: 130
